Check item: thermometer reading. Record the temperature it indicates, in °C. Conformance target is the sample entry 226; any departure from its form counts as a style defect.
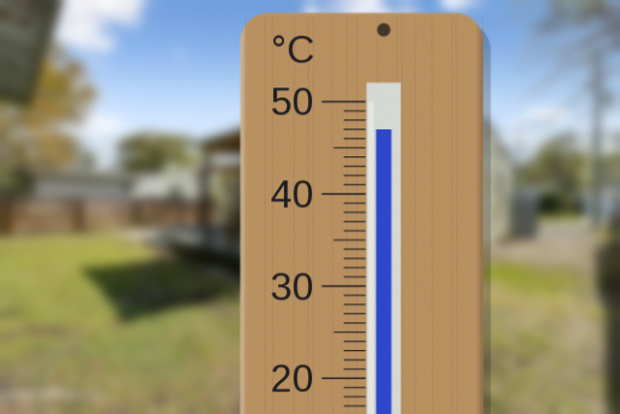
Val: 47
